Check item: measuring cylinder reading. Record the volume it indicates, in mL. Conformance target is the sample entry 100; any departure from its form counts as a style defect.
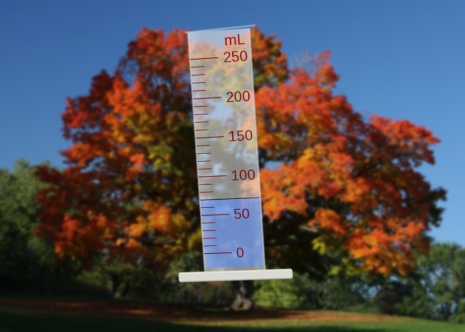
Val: 70
